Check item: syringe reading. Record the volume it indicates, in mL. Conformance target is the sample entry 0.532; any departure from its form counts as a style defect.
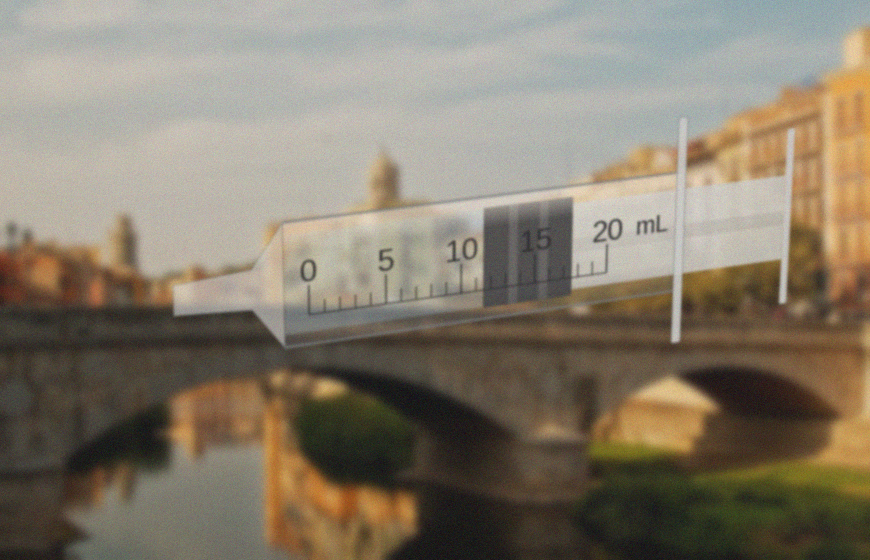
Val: 11.5
